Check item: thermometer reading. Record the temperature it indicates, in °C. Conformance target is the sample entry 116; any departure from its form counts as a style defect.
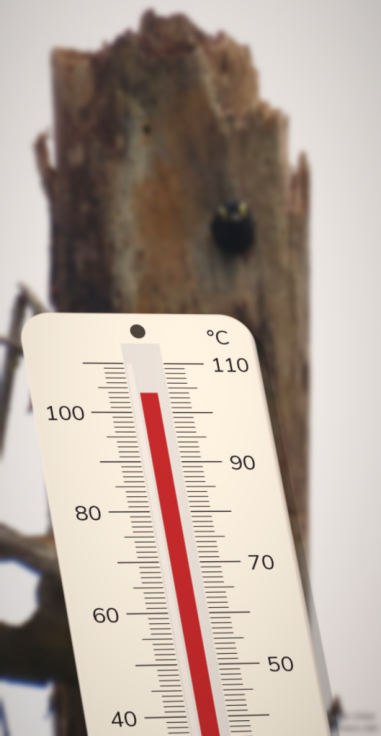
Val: 104
